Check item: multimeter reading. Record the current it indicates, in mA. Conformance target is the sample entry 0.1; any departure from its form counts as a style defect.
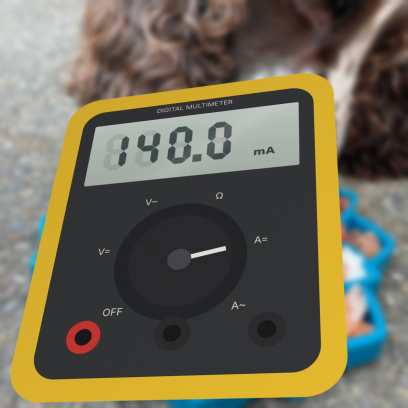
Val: 140.0
